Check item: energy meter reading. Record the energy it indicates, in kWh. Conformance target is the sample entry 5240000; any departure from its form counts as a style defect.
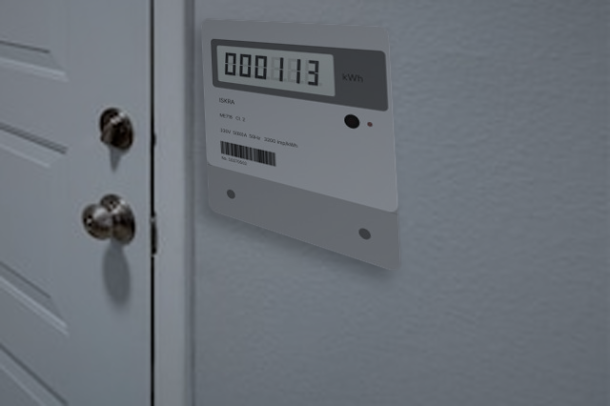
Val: 113
